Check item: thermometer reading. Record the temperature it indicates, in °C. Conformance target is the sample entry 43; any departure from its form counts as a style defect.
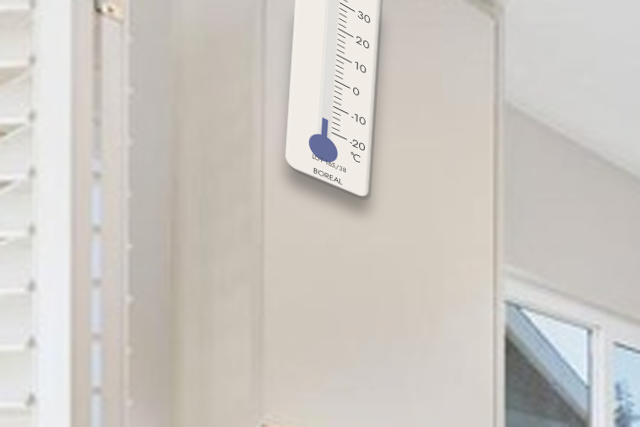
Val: -16
